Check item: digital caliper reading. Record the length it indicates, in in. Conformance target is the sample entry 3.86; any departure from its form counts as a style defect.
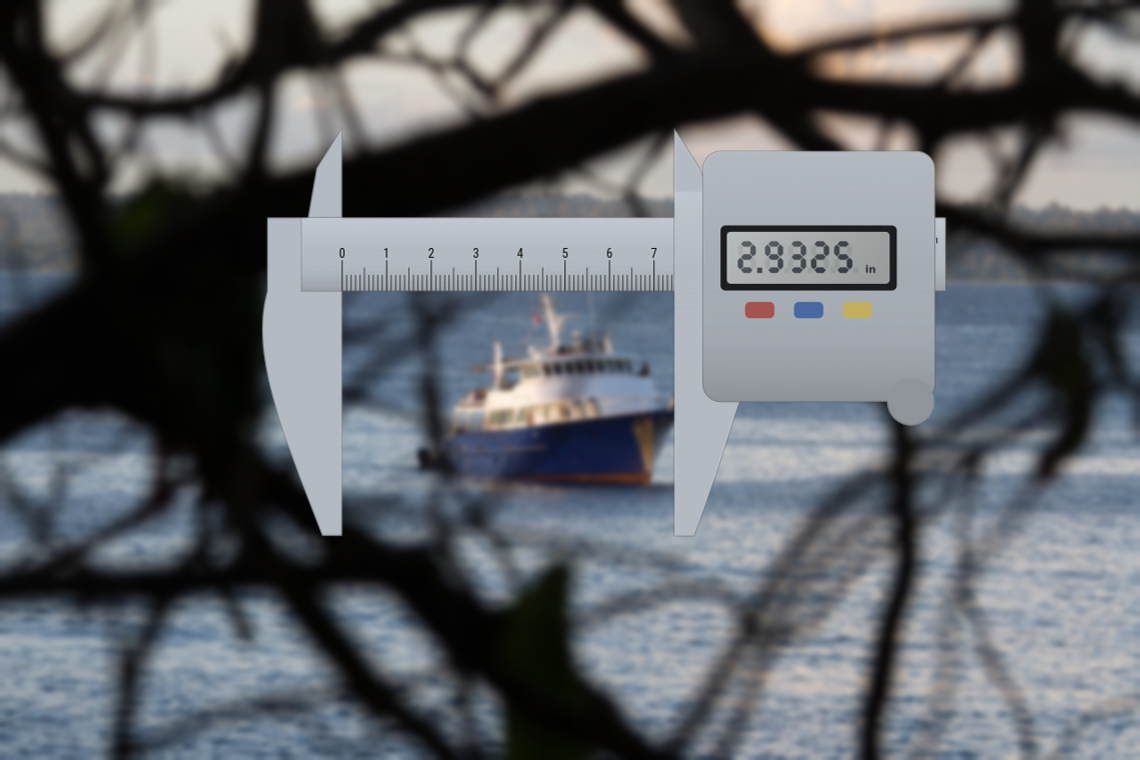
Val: 2.9325
